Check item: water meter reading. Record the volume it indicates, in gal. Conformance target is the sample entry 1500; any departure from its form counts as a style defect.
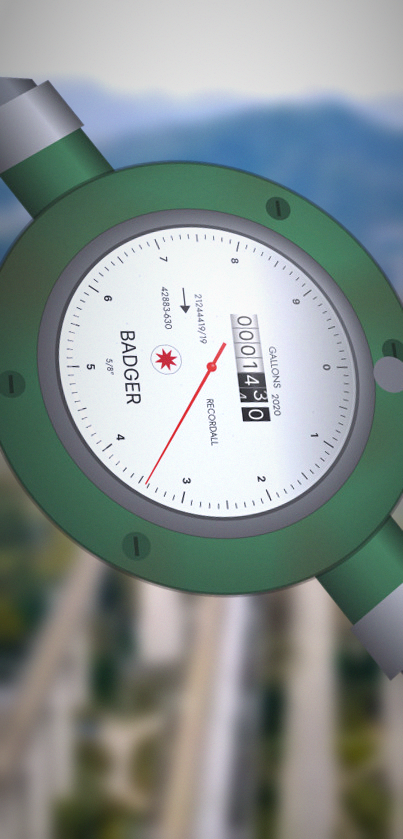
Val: 1433.4
